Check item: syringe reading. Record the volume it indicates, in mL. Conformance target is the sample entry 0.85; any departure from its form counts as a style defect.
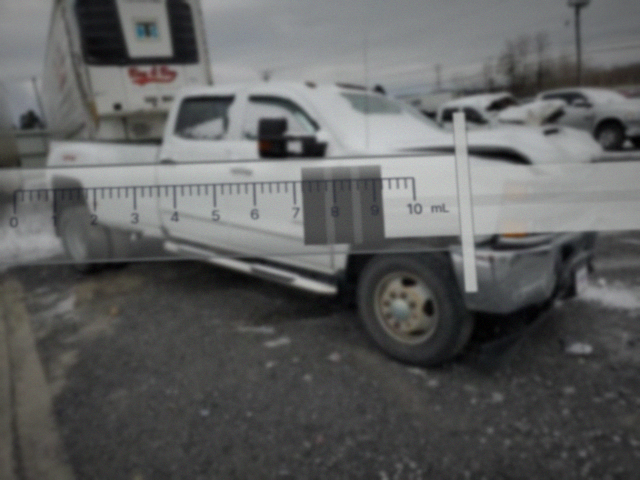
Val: 7.2
